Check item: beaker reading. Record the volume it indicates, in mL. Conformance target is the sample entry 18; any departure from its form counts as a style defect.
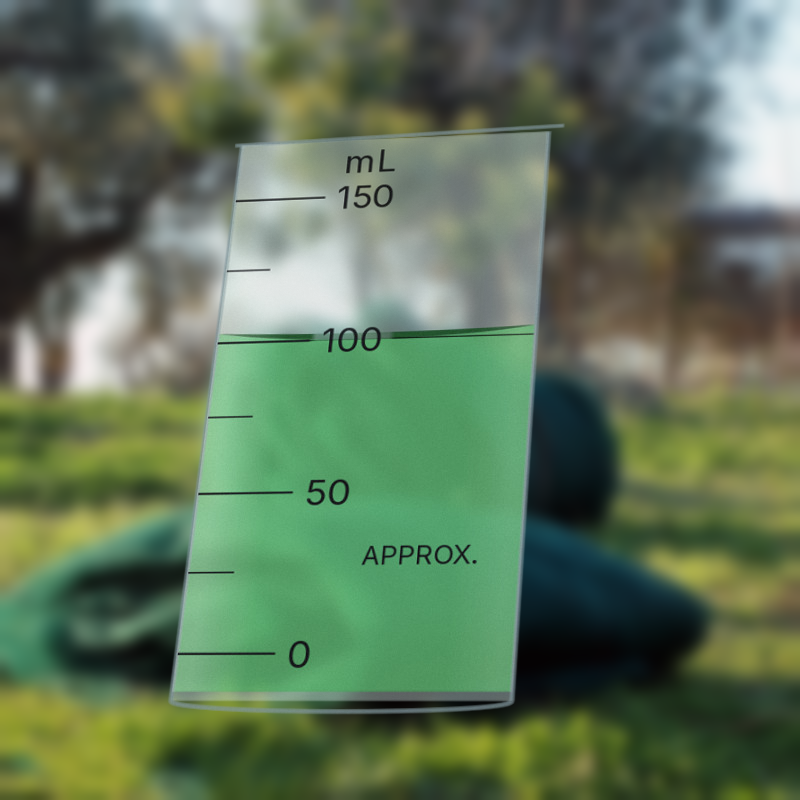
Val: 100
